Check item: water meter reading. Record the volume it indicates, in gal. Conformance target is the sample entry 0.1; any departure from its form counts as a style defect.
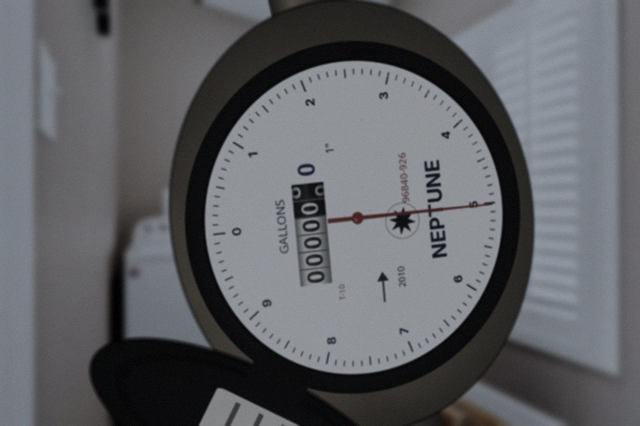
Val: 85.0
